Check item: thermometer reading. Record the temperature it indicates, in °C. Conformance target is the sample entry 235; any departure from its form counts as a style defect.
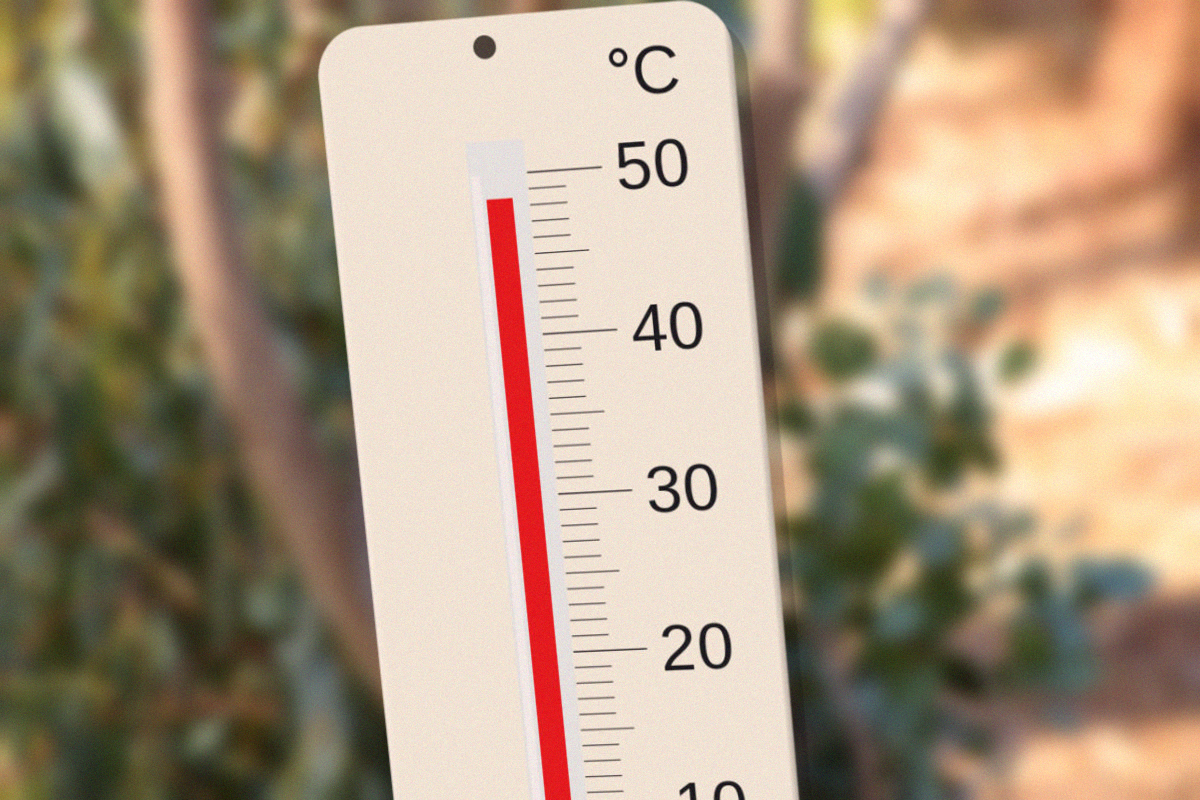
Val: 48.5
